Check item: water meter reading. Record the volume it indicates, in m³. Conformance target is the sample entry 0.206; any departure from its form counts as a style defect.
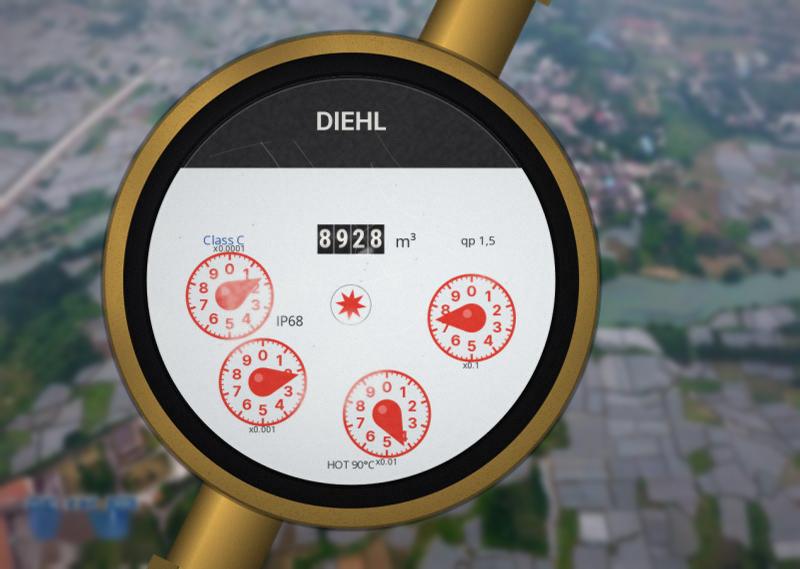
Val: 8928.7421
